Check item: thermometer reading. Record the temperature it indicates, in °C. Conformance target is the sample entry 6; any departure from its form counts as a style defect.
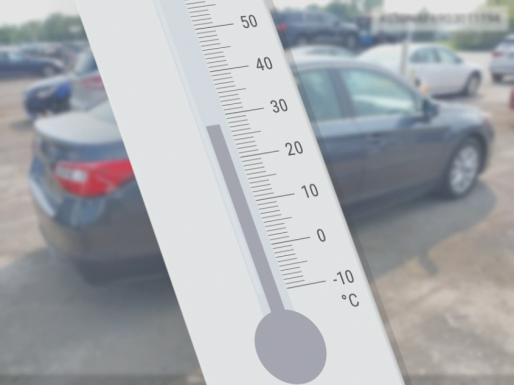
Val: 28
